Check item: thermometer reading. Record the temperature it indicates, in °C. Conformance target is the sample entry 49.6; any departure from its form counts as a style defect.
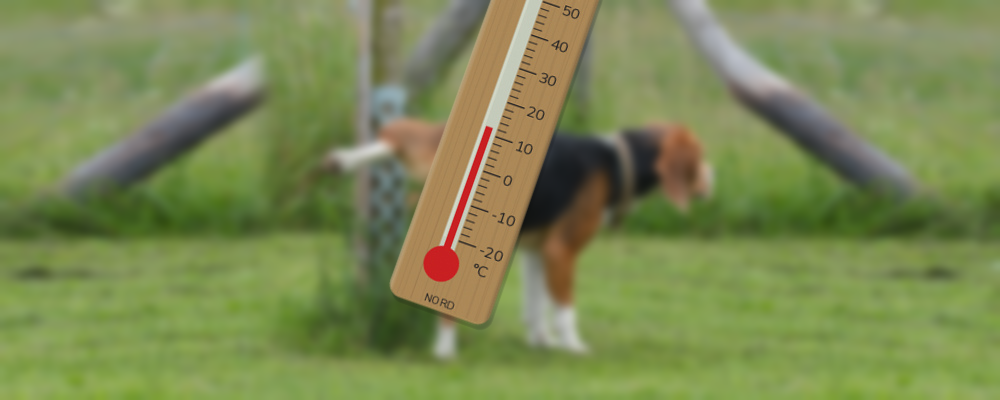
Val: 12
